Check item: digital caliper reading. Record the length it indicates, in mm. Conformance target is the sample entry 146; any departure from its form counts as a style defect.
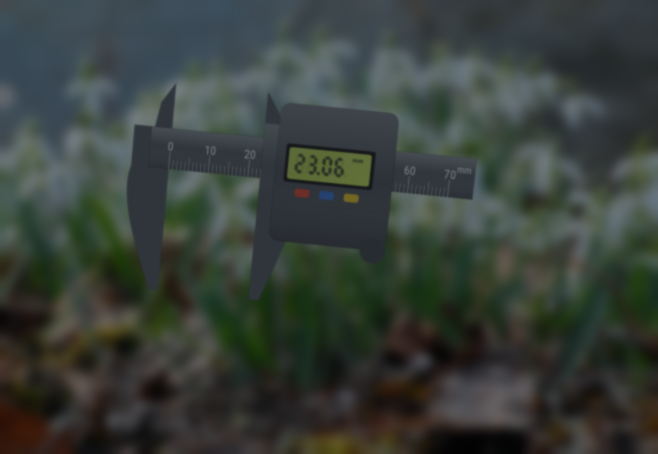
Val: 23.06
